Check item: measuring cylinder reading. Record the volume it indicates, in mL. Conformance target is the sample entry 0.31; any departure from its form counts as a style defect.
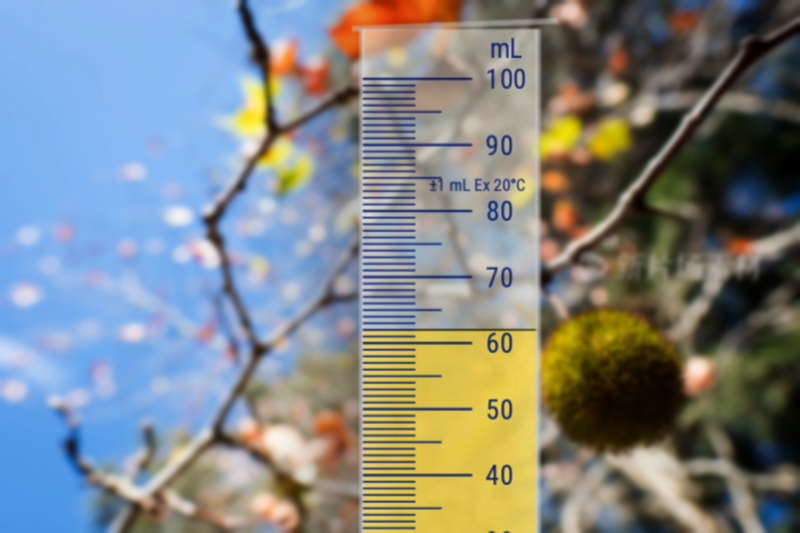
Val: 62
